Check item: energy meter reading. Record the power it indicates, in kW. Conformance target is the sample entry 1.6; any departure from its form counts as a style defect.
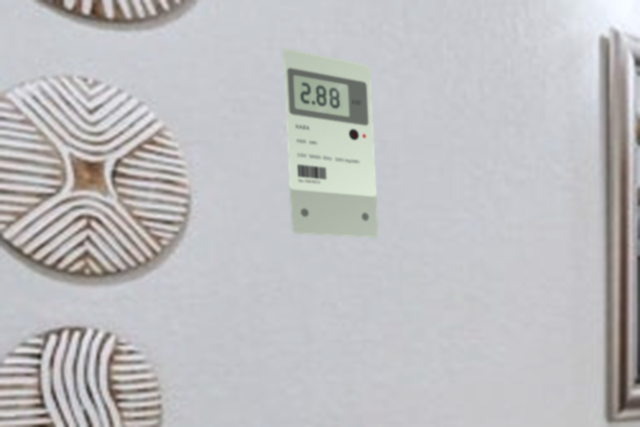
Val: 2.88
